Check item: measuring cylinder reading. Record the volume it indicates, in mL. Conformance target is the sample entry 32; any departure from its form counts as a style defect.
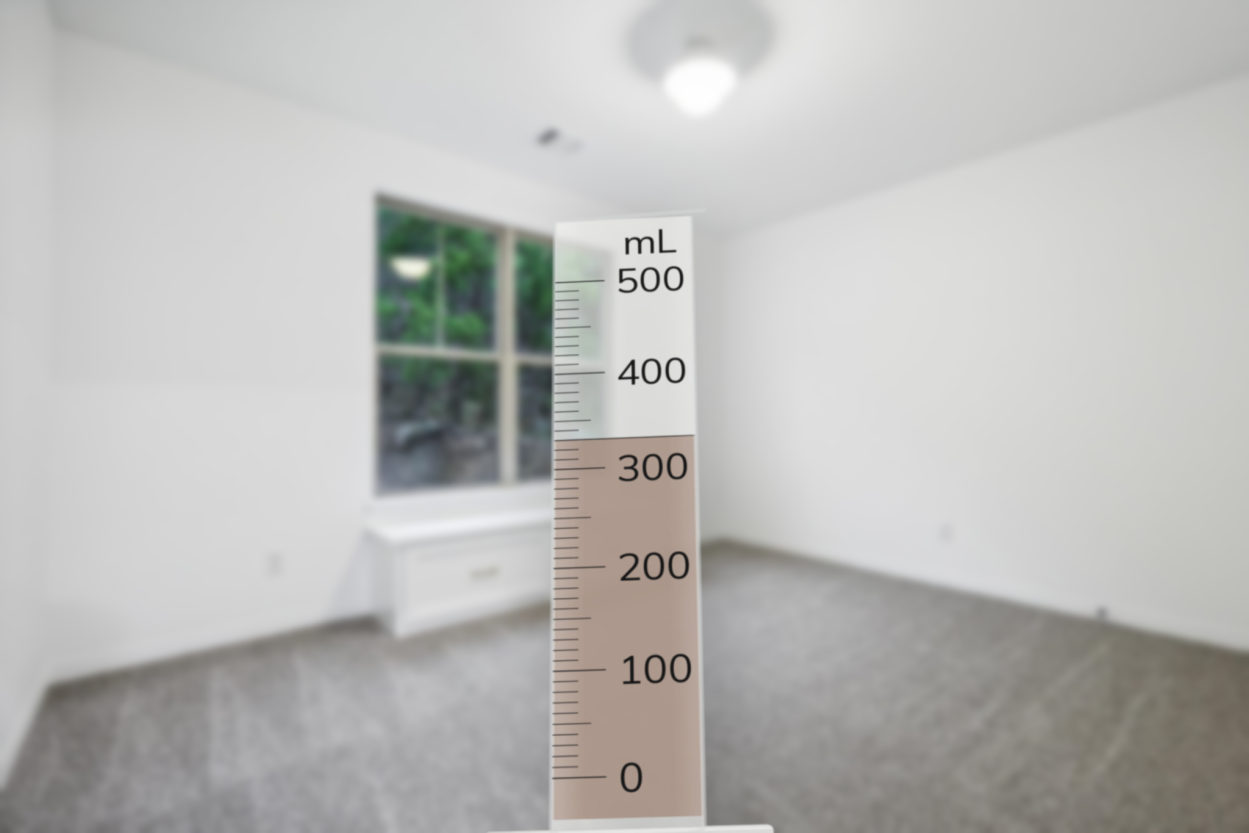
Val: 330
